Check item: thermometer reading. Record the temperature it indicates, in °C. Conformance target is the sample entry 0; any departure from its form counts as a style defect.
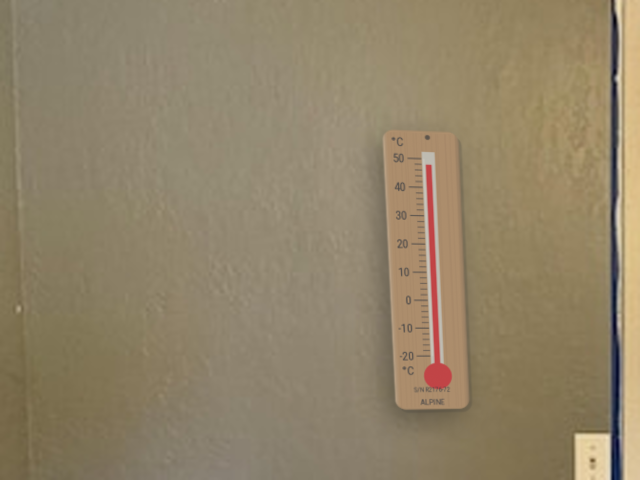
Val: 48
